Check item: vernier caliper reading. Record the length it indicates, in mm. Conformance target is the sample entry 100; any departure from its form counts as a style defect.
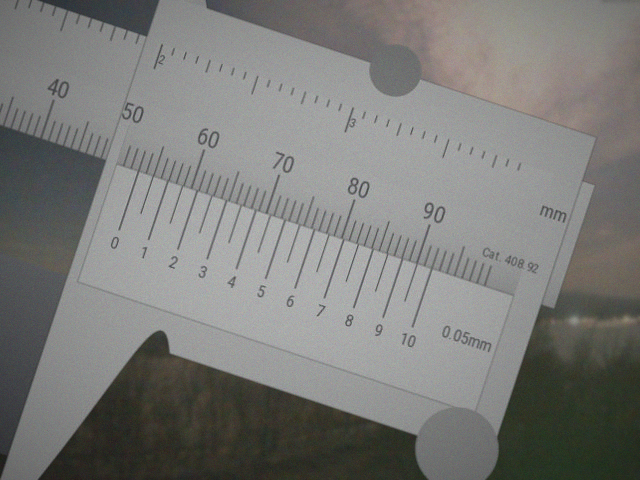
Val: 53.0
